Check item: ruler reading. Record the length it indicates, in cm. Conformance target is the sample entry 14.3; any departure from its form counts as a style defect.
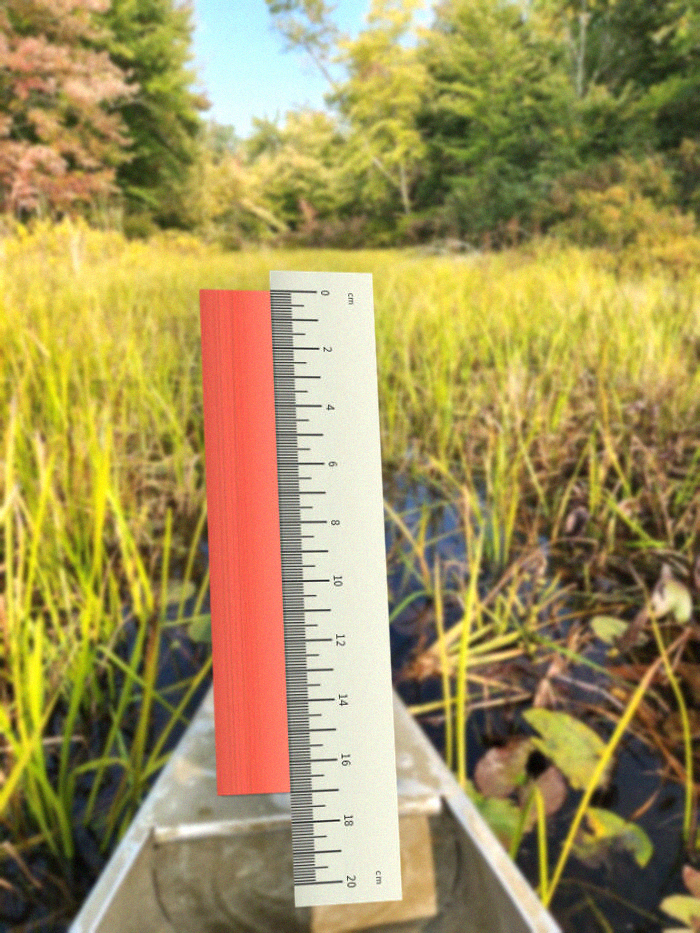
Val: 17
